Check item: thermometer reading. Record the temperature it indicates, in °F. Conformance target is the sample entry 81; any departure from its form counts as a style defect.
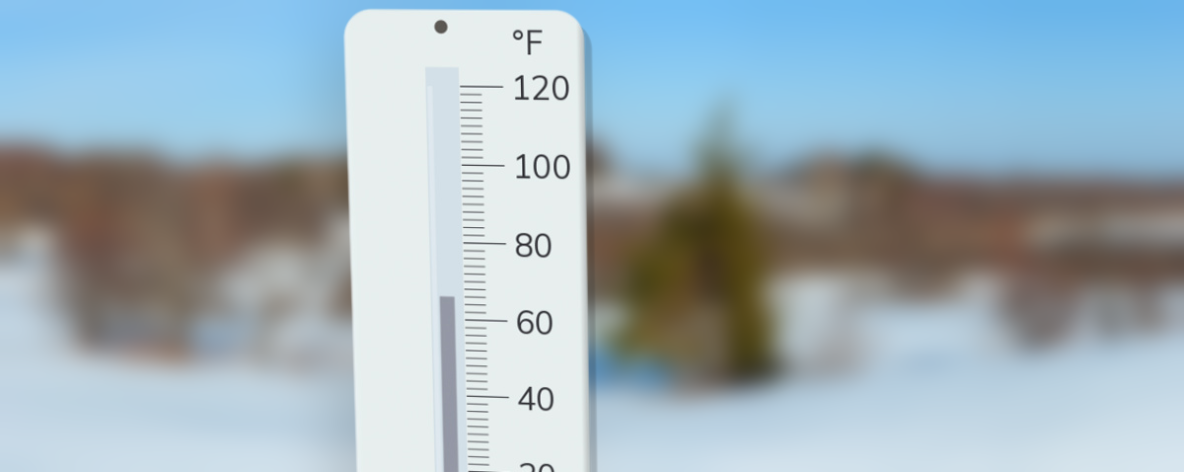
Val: 66
